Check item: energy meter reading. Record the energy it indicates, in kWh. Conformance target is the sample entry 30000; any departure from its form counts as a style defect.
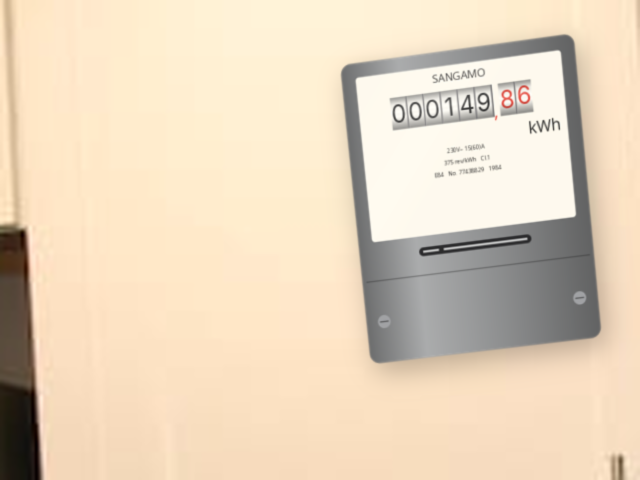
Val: 149.86
